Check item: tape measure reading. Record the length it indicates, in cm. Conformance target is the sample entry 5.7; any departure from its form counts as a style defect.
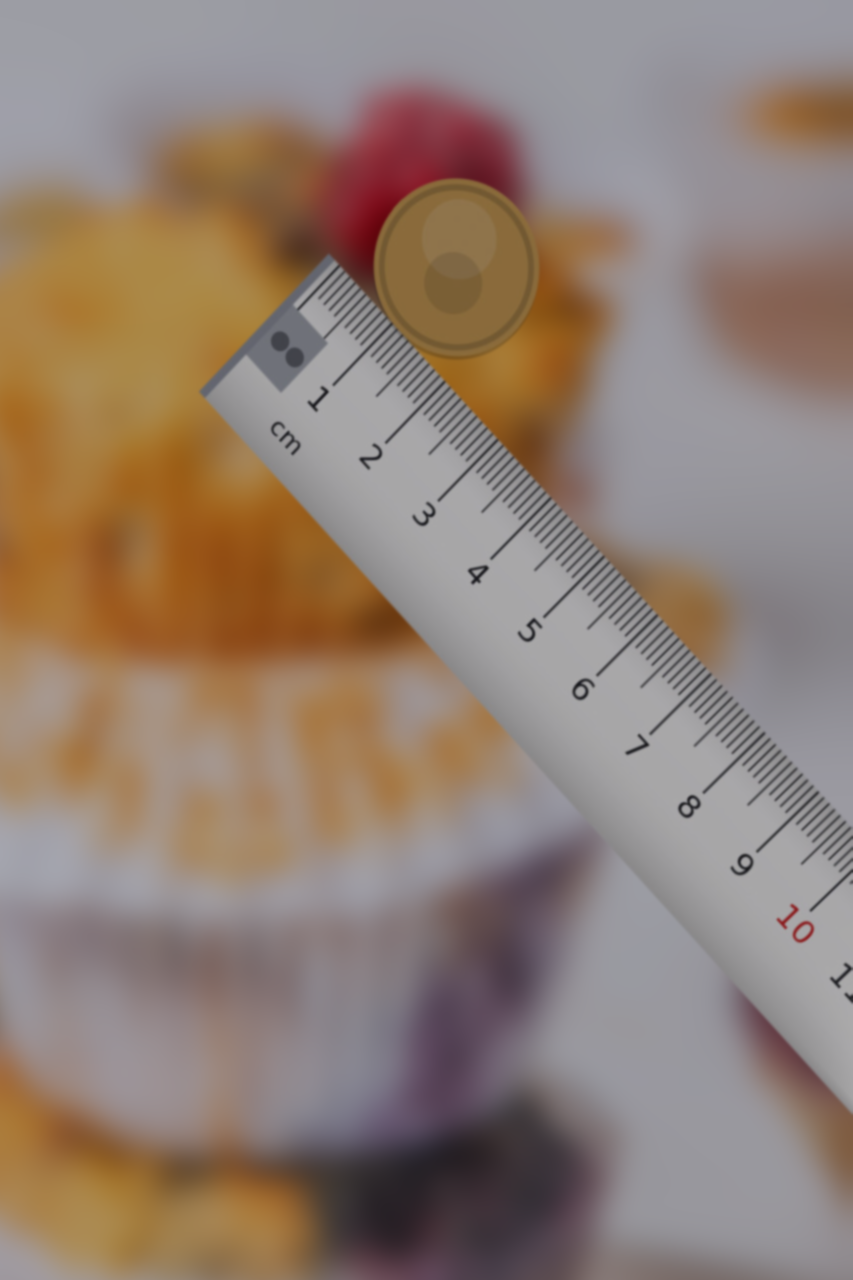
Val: 2.2
